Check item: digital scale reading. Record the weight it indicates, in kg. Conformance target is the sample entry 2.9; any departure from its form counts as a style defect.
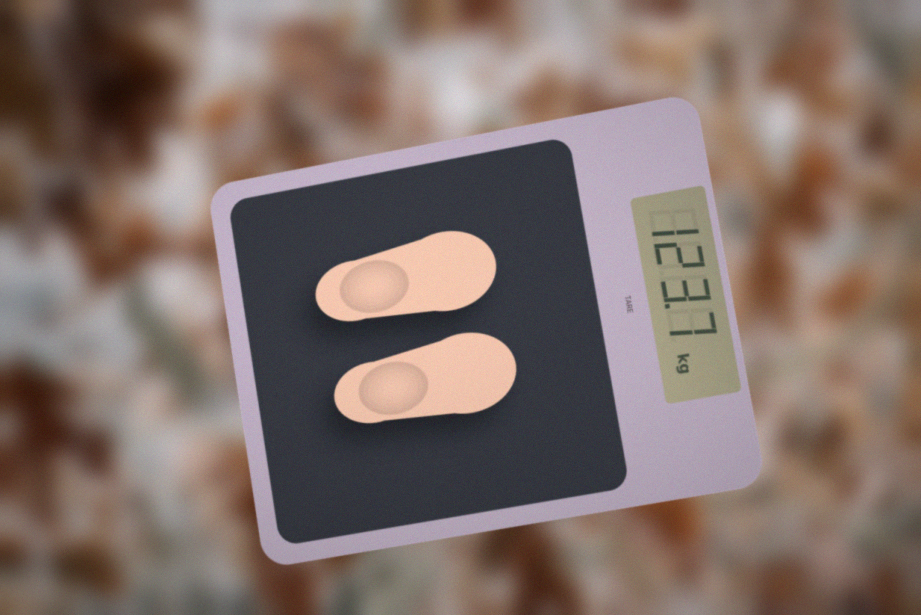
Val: 123.7
